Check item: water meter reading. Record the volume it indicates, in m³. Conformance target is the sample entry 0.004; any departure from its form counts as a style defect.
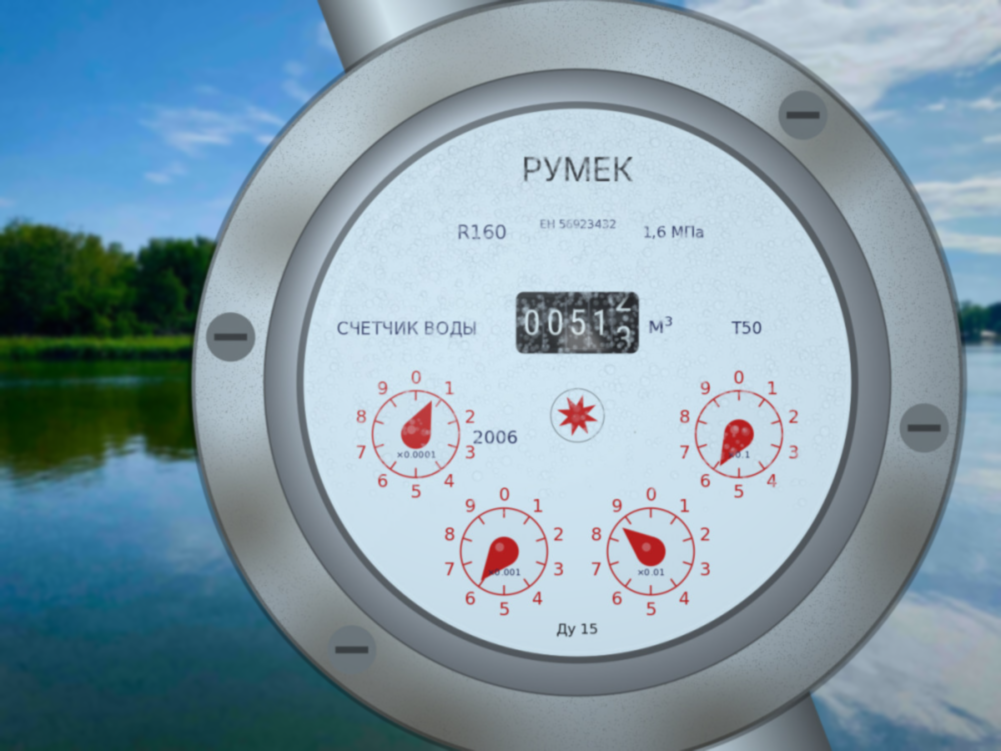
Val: 512.5860
